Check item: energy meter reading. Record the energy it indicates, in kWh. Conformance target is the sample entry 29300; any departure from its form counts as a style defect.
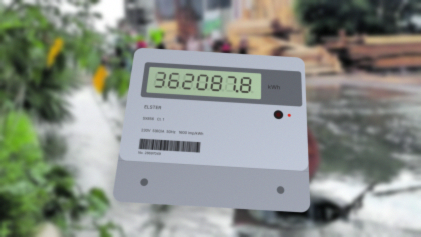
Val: 362087.8
